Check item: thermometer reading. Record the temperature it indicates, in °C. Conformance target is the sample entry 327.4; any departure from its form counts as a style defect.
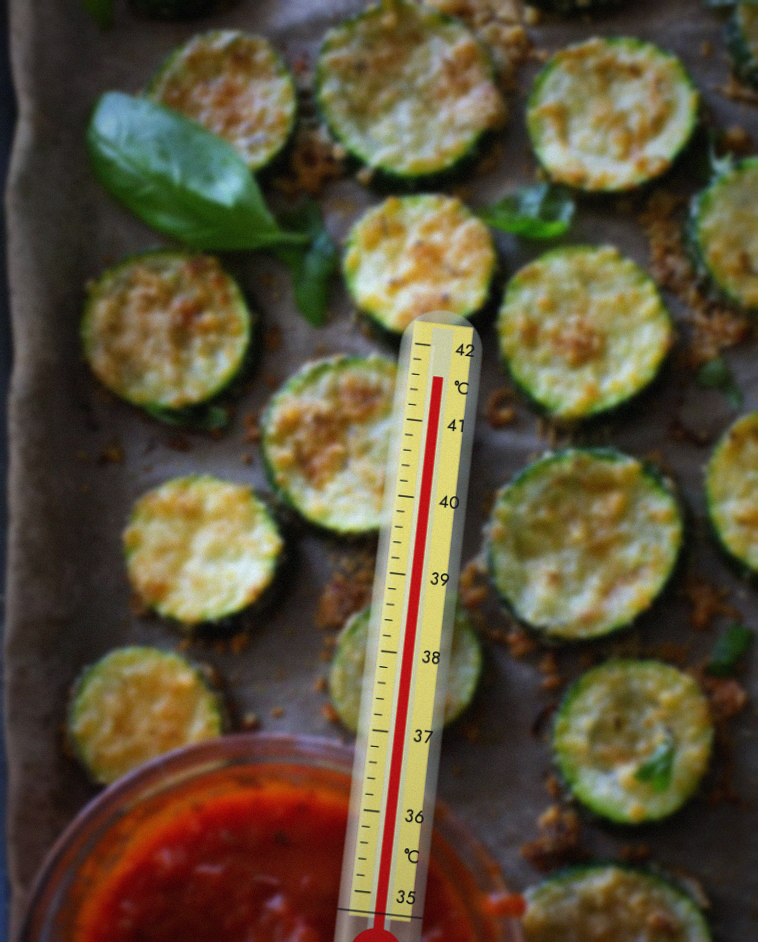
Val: 41.6
